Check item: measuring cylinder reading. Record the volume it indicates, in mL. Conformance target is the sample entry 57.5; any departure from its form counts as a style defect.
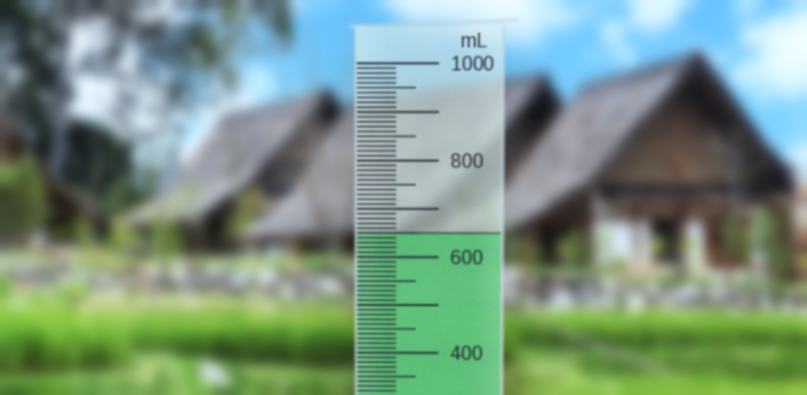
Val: 650
